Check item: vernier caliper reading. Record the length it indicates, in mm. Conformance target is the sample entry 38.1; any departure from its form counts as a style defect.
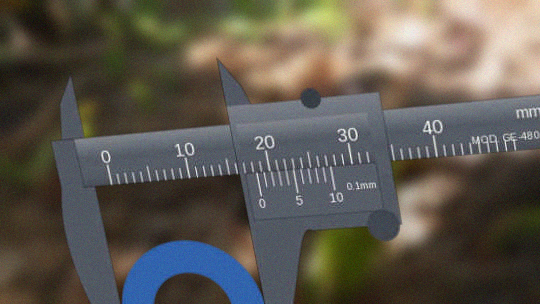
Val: 18.4
